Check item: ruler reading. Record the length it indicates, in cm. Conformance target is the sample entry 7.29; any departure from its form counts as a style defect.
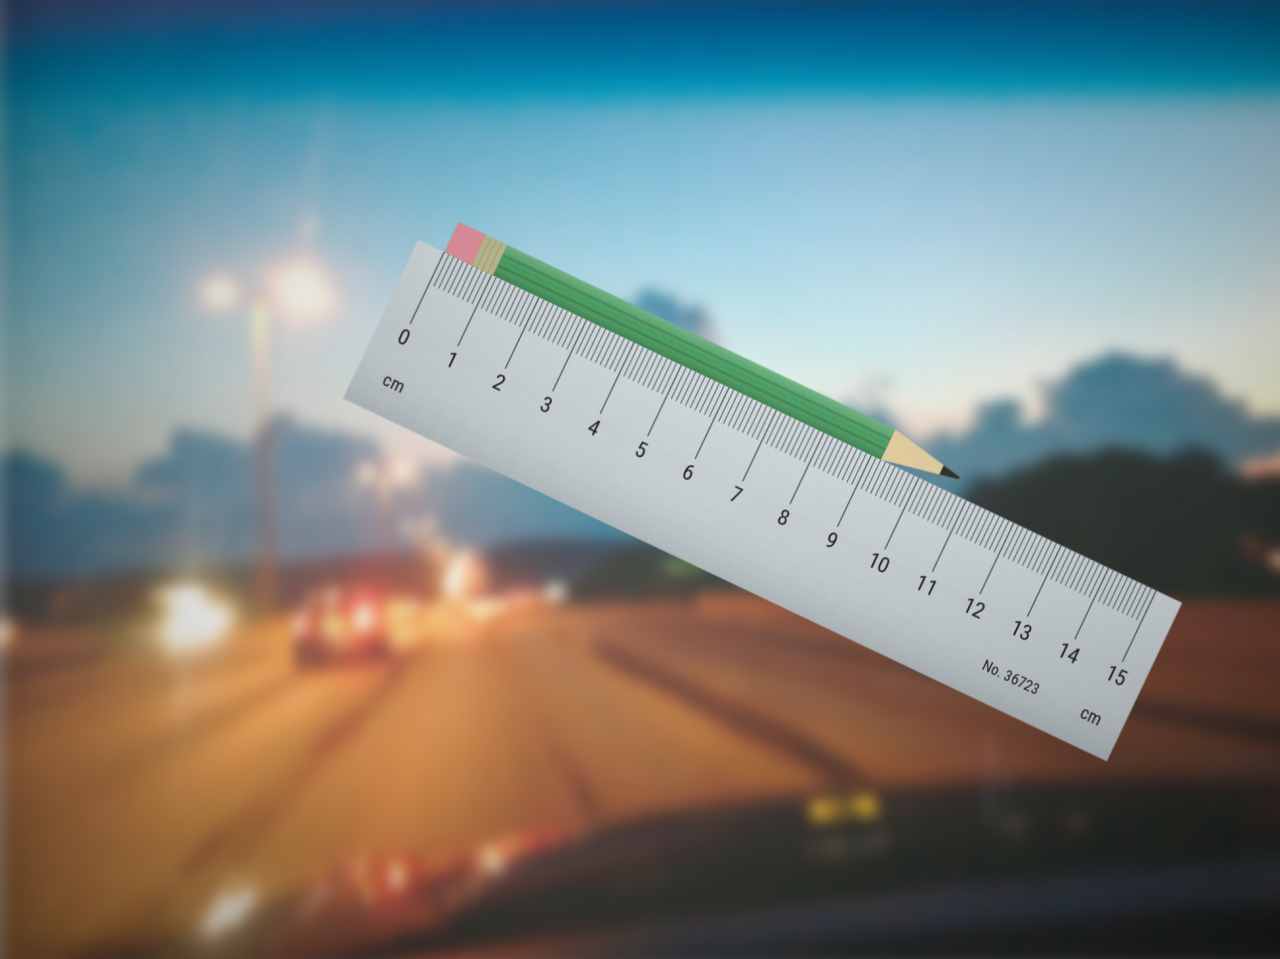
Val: 10.7
